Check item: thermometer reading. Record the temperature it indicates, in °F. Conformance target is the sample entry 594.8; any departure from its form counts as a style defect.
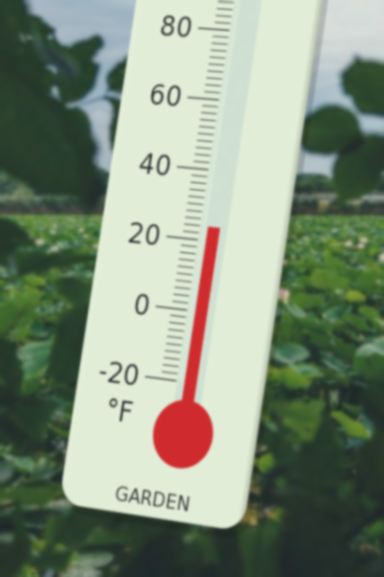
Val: 24
